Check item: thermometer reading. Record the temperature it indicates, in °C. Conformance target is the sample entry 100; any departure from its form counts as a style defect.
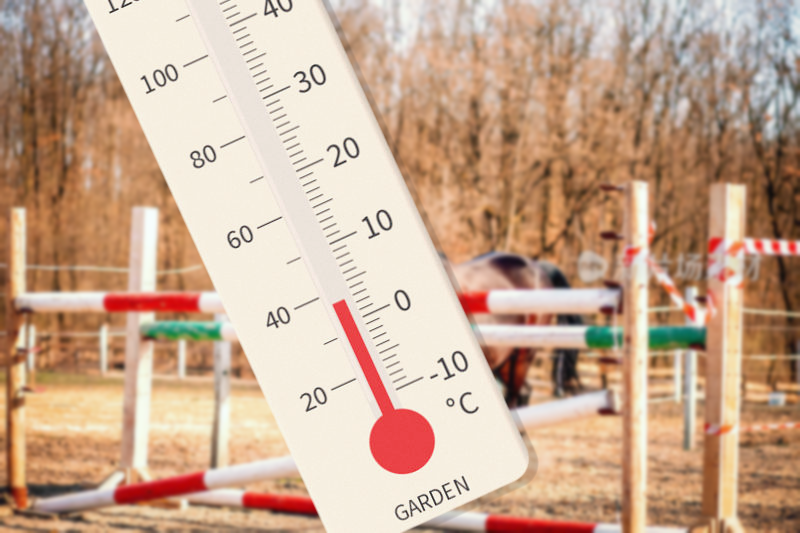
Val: 3
